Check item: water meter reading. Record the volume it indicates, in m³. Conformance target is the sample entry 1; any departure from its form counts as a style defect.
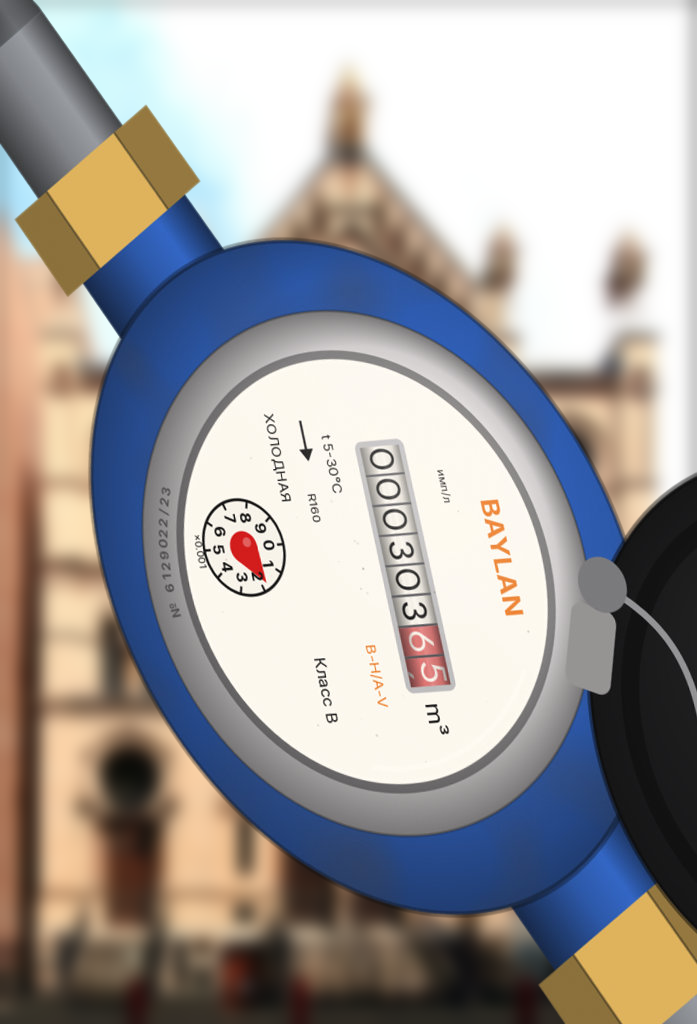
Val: 303.651
